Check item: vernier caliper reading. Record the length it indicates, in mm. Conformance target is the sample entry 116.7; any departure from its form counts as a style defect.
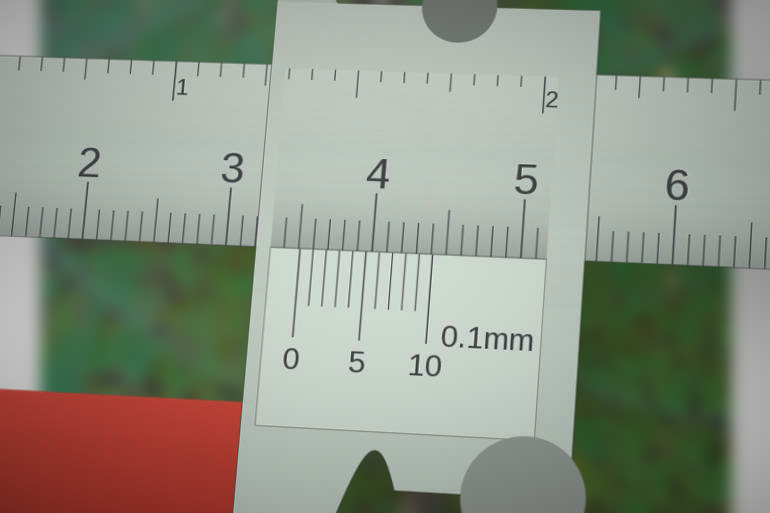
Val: 35.1
